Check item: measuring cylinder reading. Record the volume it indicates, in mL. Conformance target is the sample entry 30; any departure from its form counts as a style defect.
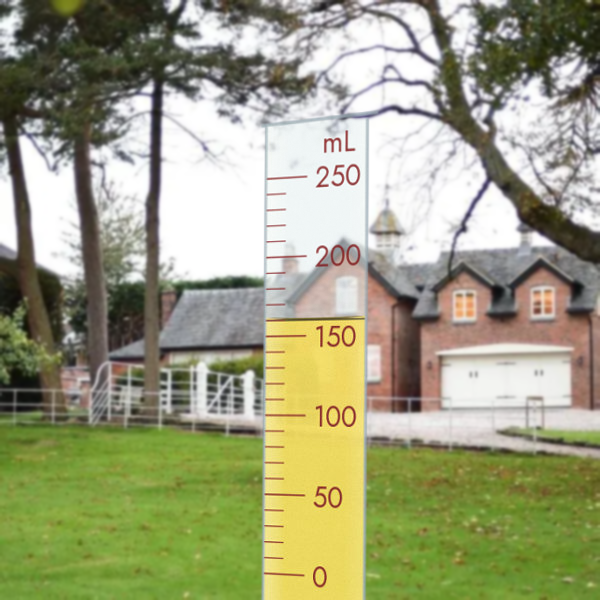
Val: 160
